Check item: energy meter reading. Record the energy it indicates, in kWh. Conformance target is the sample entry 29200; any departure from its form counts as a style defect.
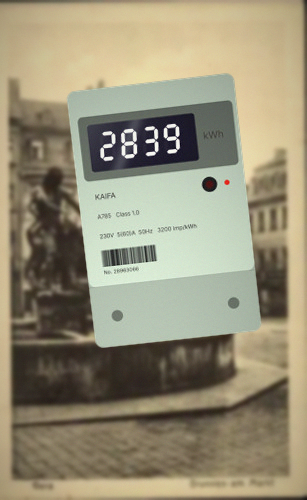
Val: 2839
